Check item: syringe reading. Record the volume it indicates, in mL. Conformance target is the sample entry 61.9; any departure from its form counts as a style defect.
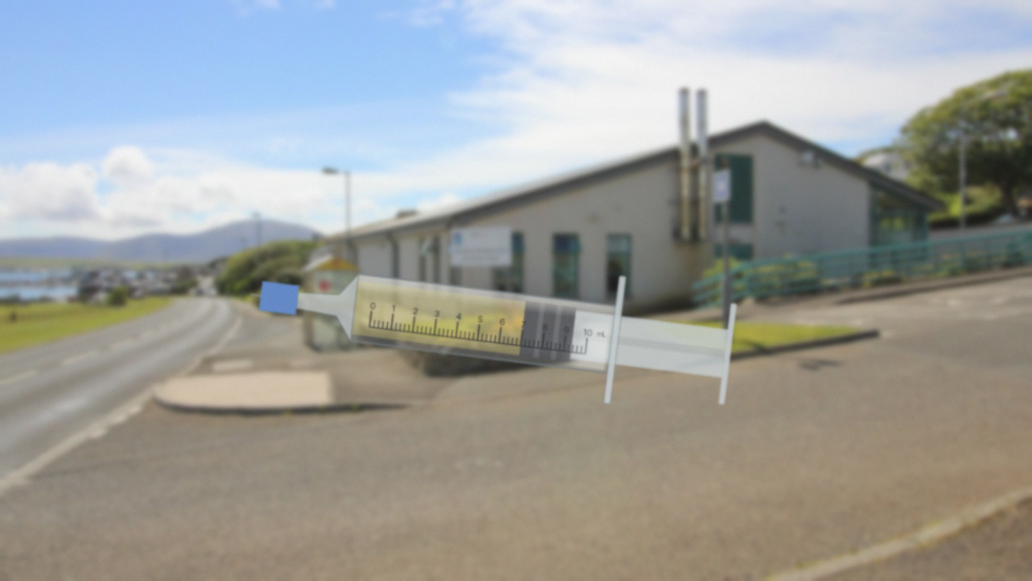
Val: 7
